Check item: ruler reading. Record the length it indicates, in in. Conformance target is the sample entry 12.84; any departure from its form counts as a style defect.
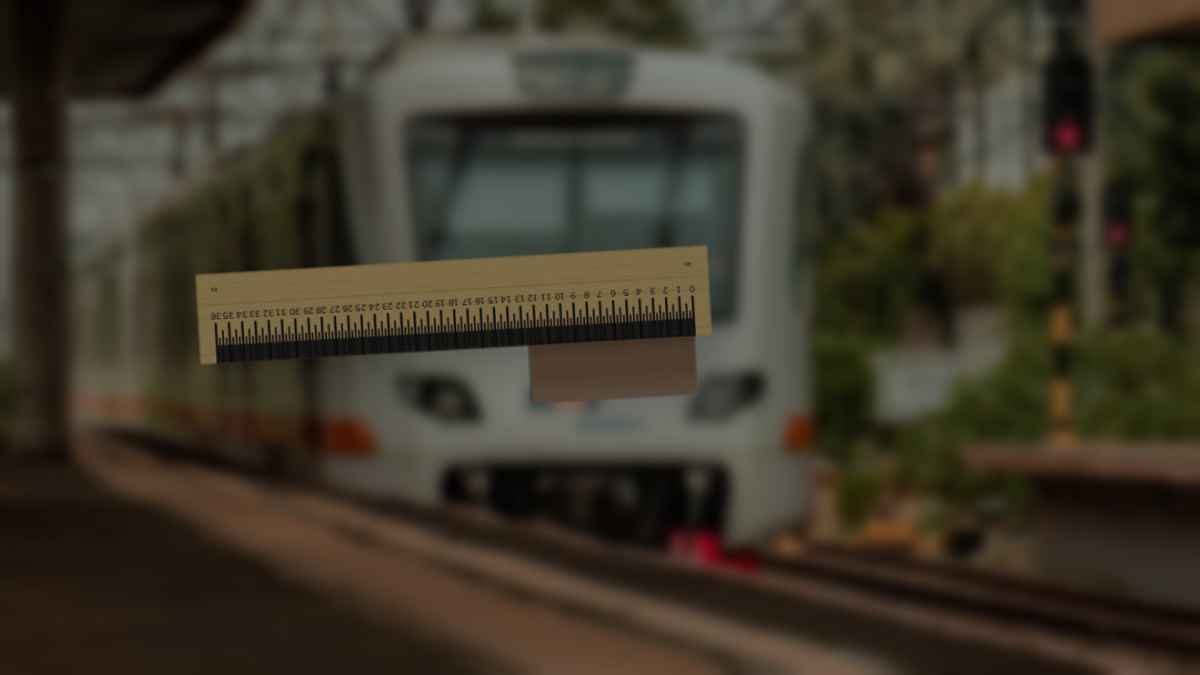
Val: 12.5
